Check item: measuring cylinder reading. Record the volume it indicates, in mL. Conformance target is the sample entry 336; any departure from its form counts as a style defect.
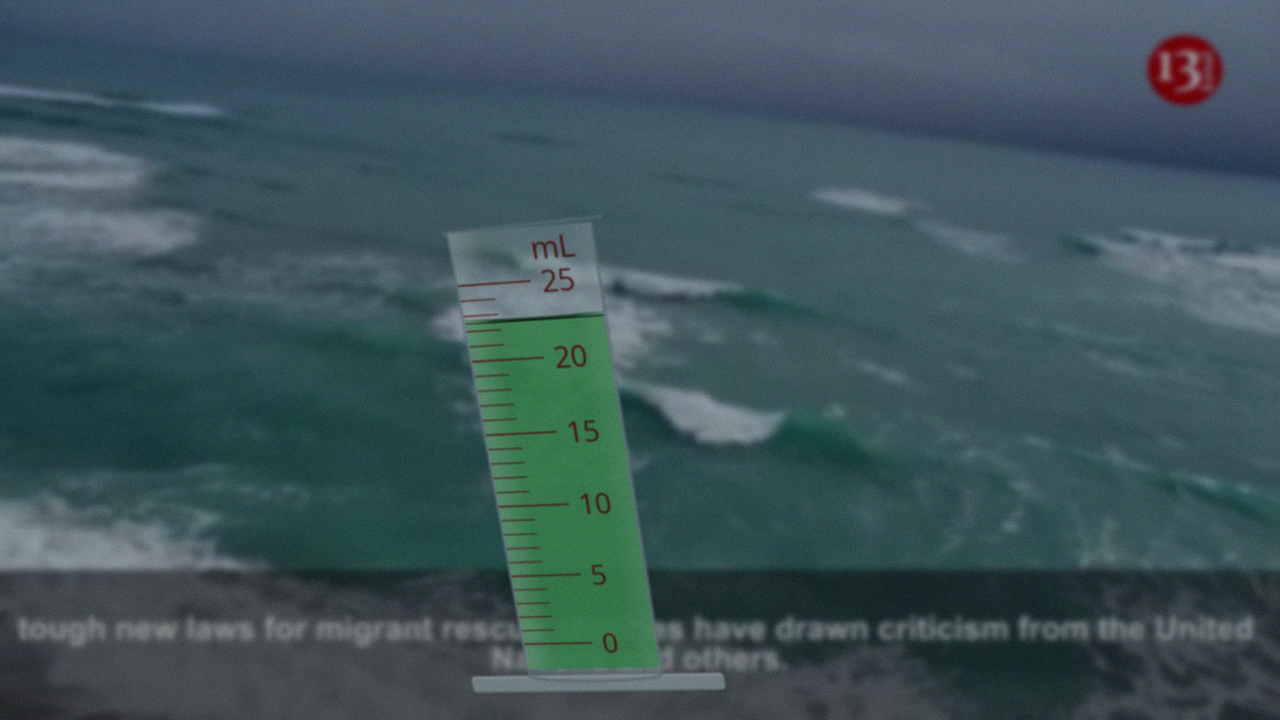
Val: 22.5
